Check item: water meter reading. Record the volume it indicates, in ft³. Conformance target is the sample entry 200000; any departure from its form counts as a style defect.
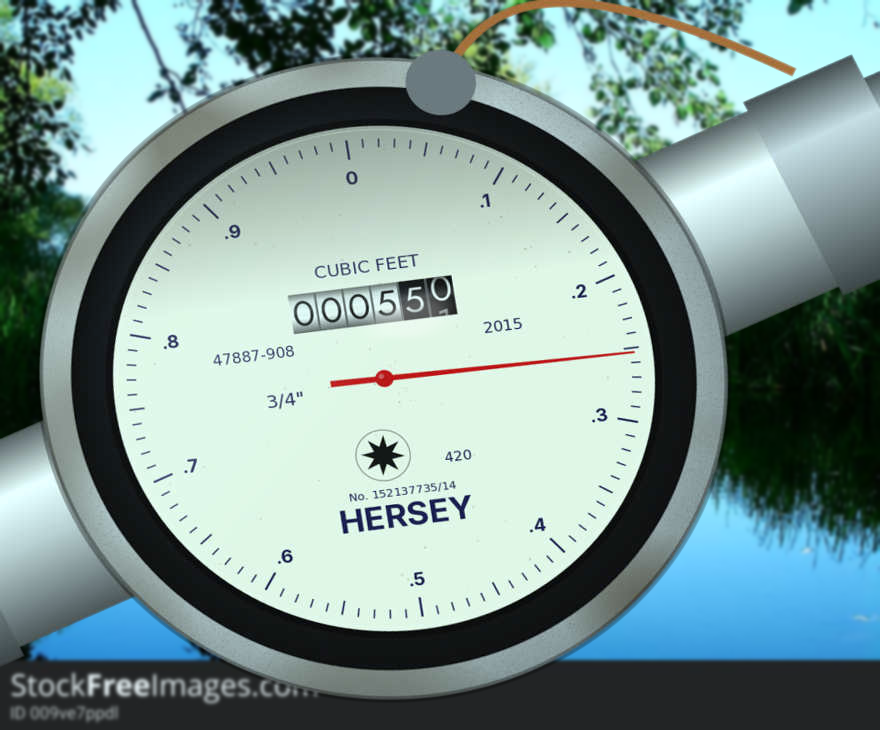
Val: 550.25
